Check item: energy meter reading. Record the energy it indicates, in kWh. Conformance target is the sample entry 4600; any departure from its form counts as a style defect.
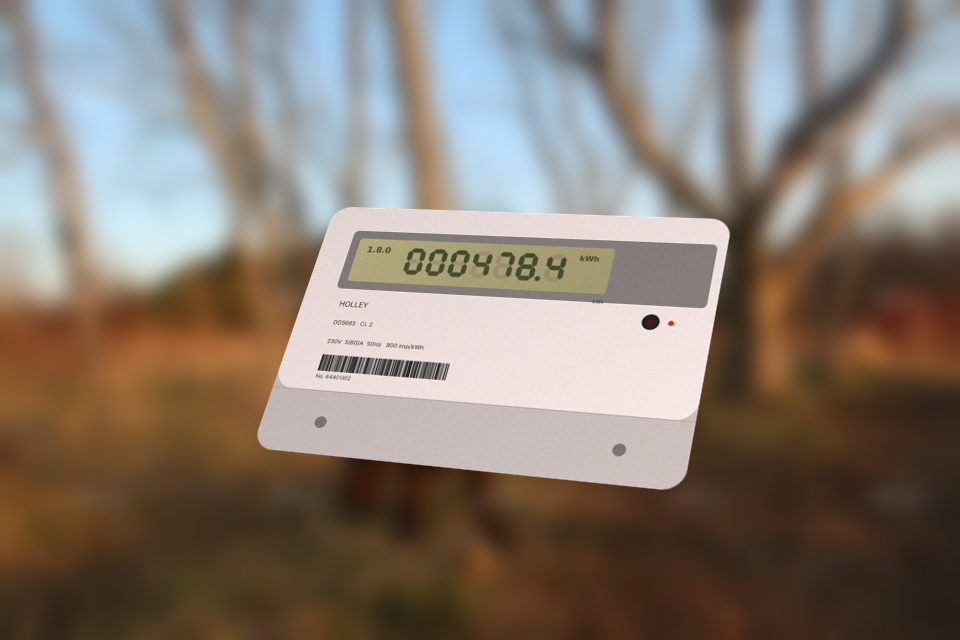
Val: 478.4
